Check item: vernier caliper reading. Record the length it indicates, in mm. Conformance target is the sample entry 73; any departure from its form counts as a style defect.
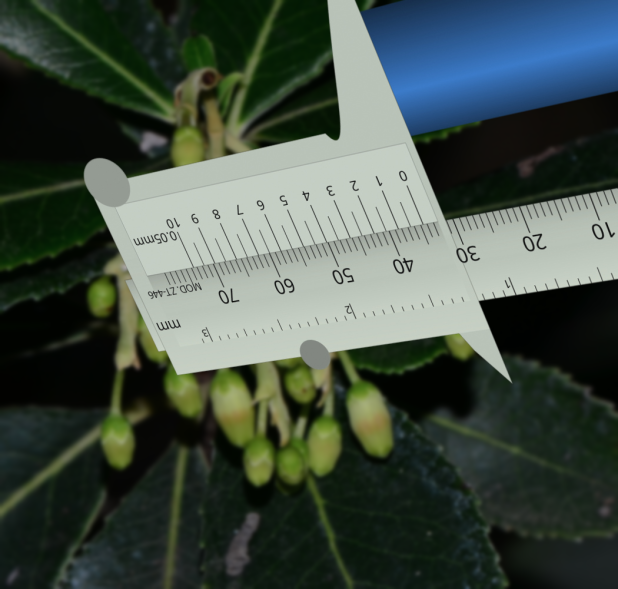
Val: 34.6
